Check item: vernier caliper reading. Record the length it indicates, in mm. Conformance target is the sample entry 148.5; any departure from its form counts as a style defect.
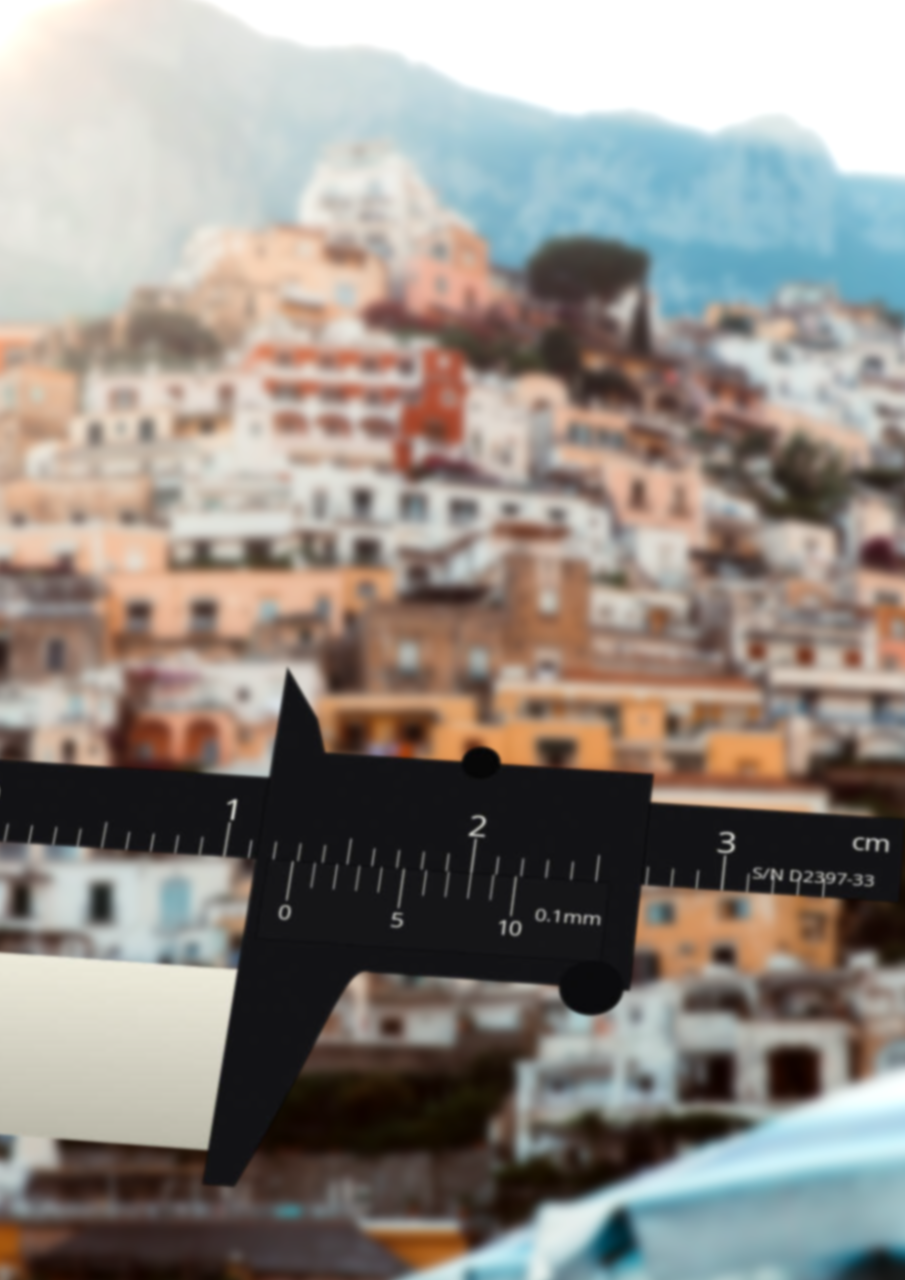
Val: 12.8
